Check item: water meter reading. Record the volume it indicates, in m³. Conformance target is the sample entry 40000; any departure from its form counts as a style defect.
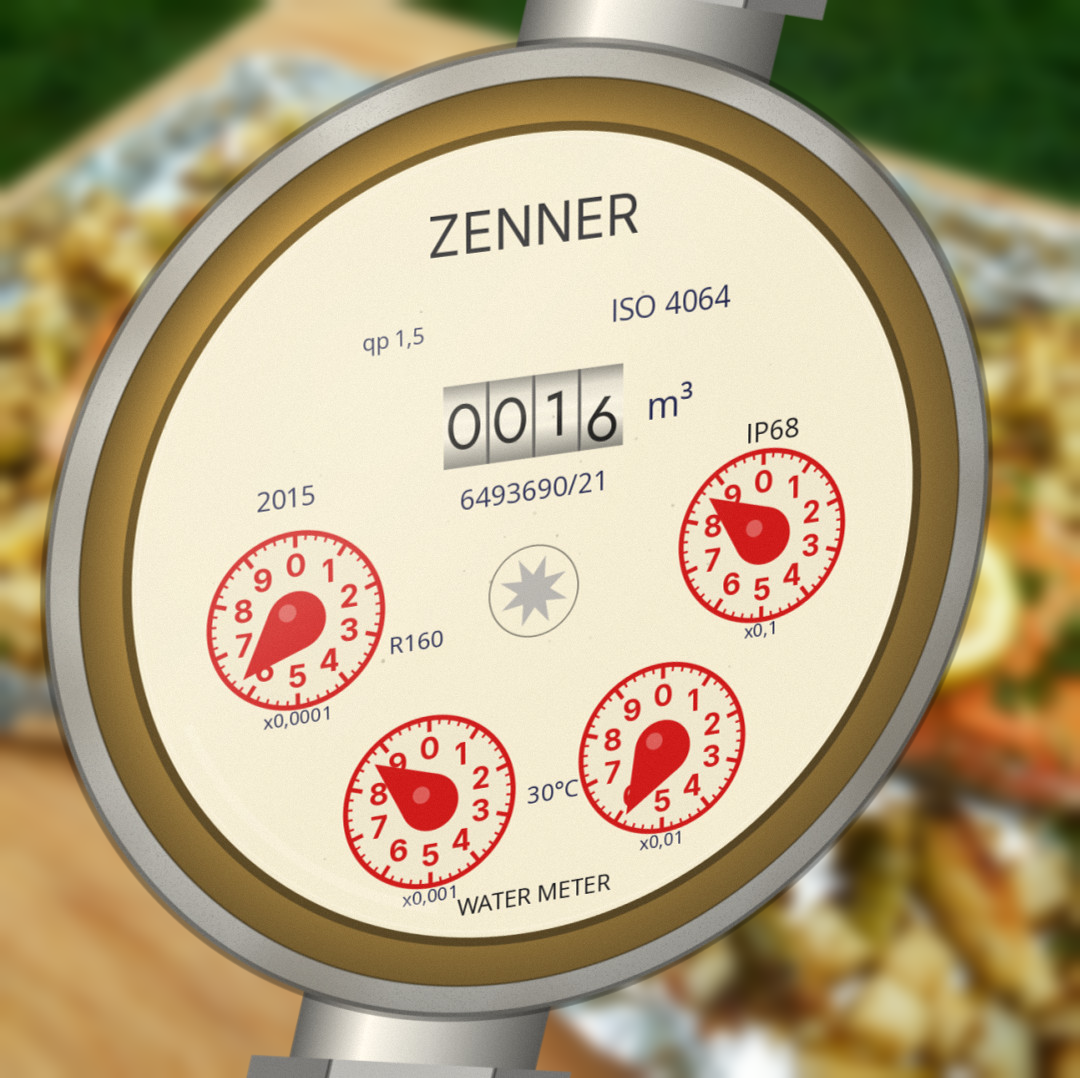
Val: 15.8586
